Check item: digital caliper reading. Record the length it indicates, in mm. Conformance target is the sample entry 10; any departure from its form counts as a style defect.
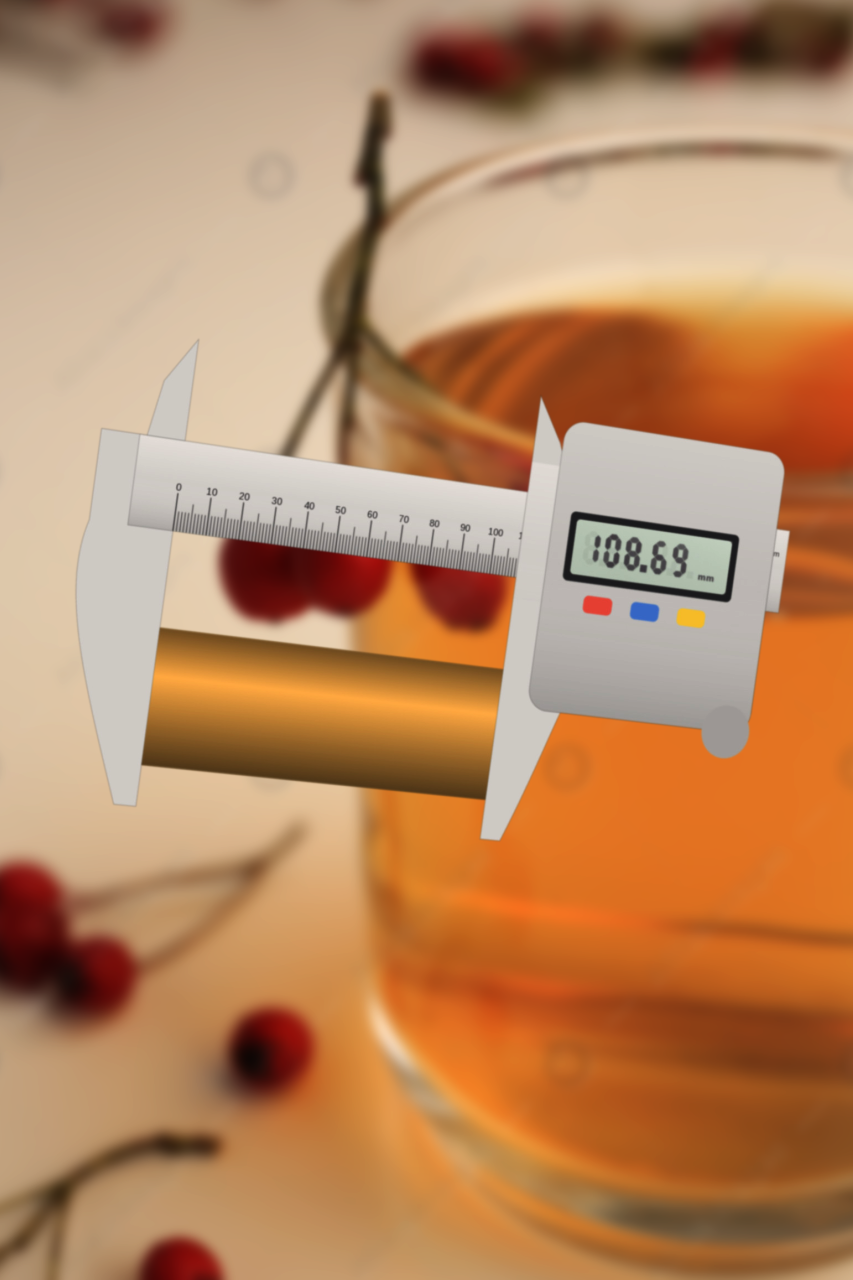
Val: 108.69
